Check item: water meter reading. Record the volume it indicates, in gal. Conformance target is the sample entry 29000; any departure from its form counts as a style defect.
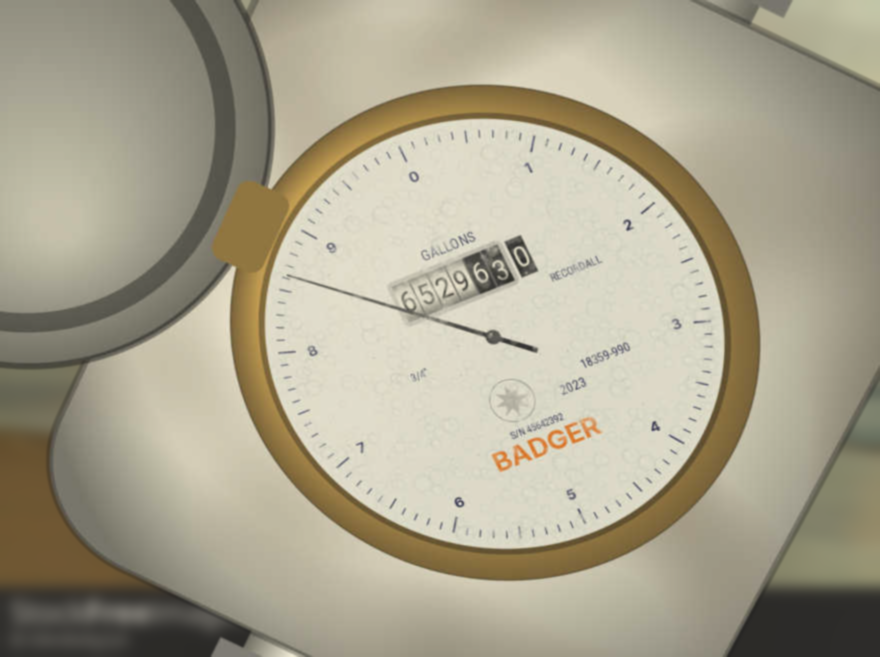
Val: 6529628.6
